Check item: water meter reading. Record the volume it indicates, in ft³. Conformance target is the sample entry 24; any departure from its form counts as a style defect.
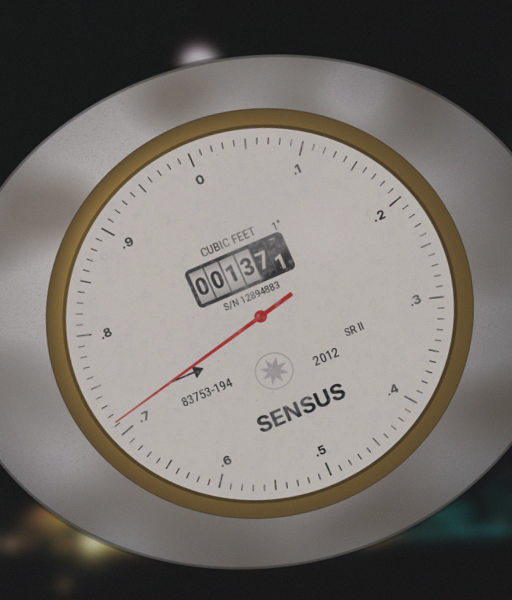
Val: 1370.71
